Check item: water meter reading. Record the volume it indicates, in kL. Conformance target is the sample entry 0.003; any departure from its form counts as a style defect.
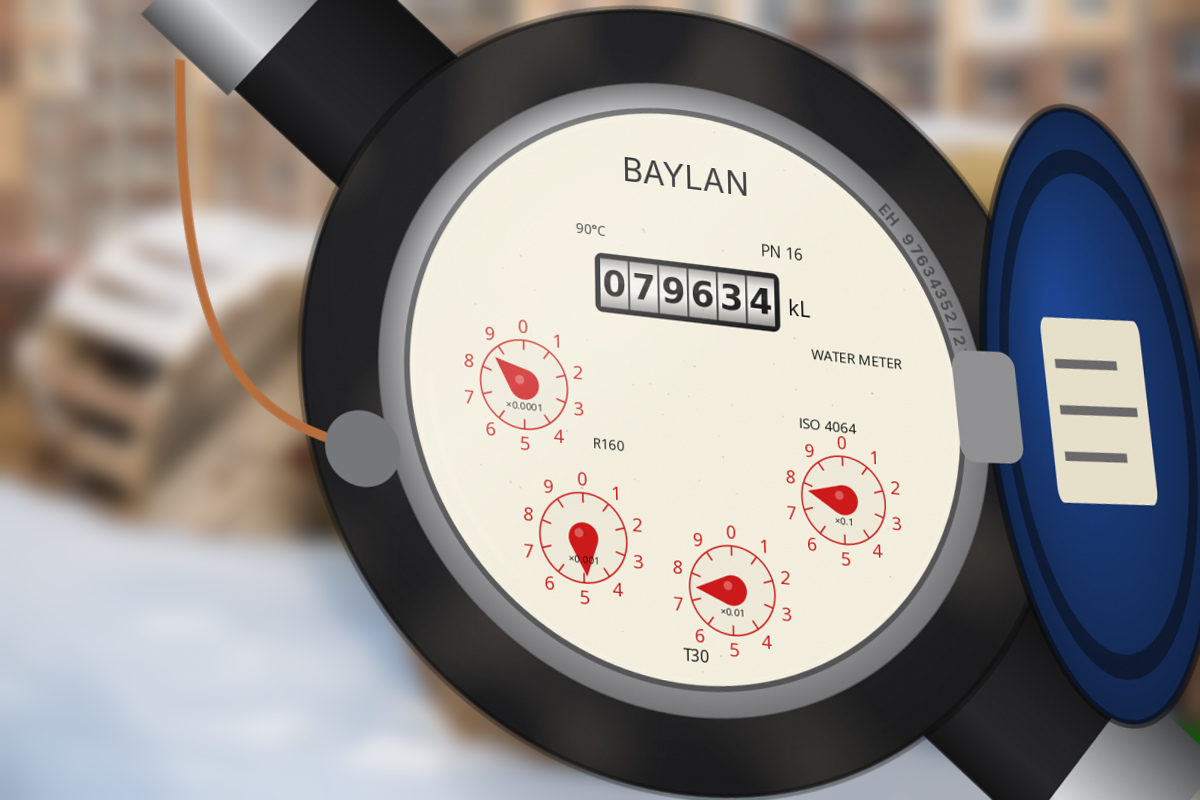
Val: 79634.7748
